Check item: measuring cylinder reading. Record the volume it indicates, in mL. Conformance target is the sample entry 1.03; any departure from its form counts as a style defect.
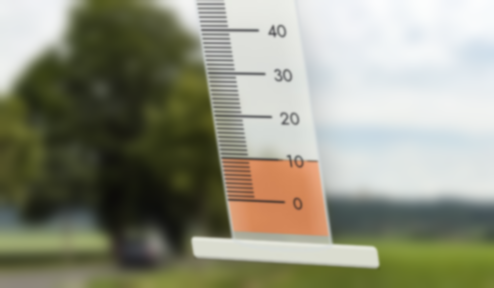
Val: 10
